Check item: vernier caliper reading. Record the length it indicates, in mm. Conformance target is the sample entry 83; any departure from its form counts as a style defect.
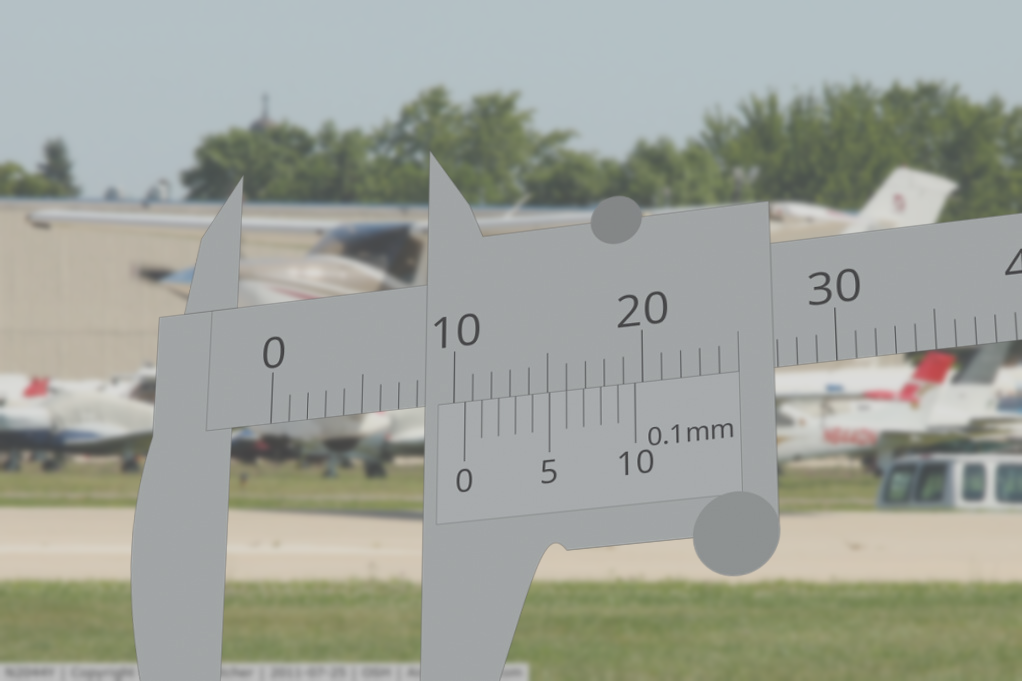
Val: 10.6
